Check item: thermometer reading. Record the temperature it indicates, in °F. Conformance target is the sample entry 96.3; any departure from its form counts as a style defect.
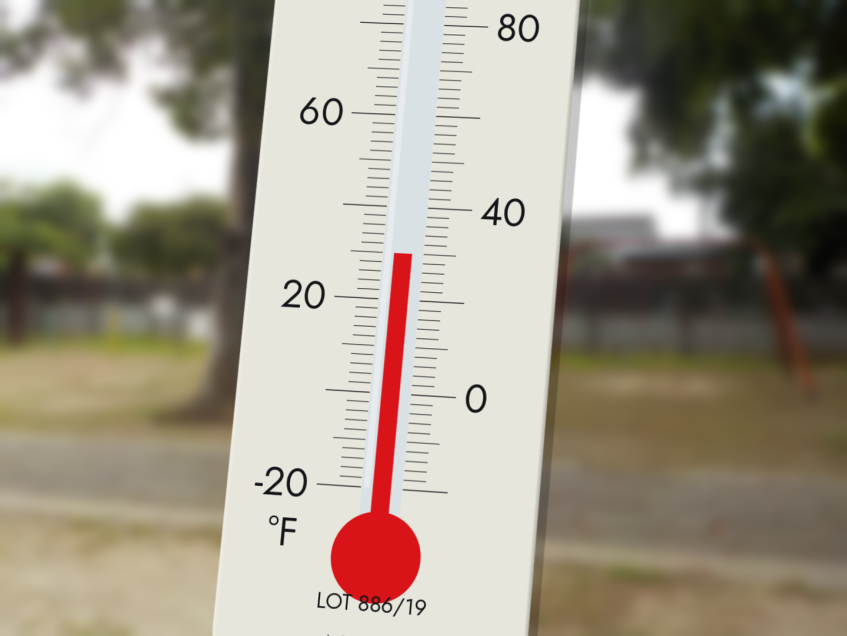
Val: 30
